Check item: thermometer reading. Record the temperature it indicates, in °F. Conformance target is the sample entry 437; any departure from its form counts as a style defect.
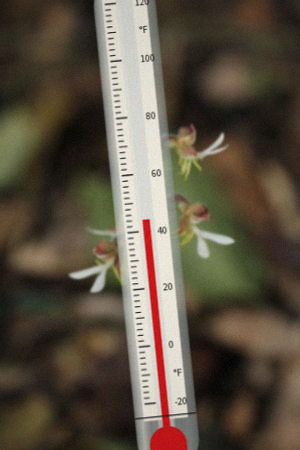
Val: 44
